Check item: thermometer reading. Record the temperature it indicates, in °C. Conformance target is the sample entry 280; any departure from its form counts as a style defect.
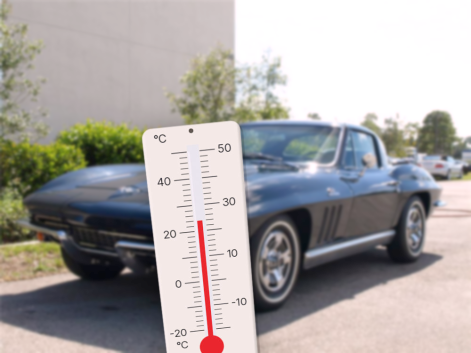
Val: 24
